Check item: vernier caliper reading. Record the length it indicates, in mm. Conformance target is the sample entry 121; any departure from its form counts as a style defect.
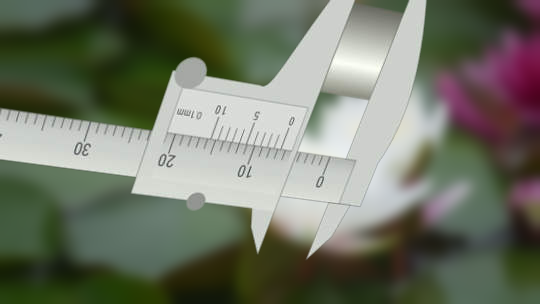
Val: 6.6
